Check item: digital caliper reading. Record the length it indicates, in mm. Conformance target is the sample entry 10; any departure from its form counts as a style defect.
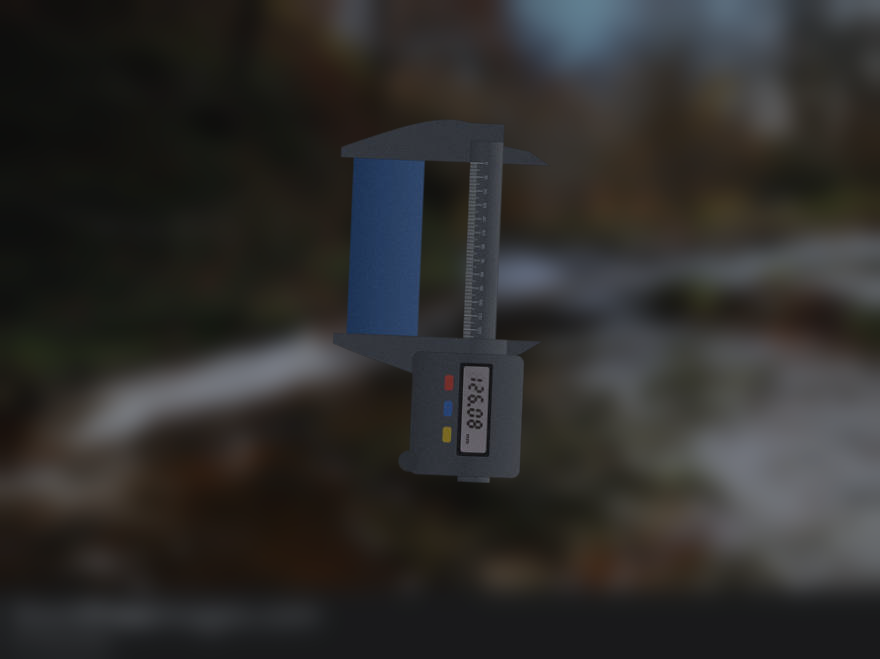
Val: 126.08
